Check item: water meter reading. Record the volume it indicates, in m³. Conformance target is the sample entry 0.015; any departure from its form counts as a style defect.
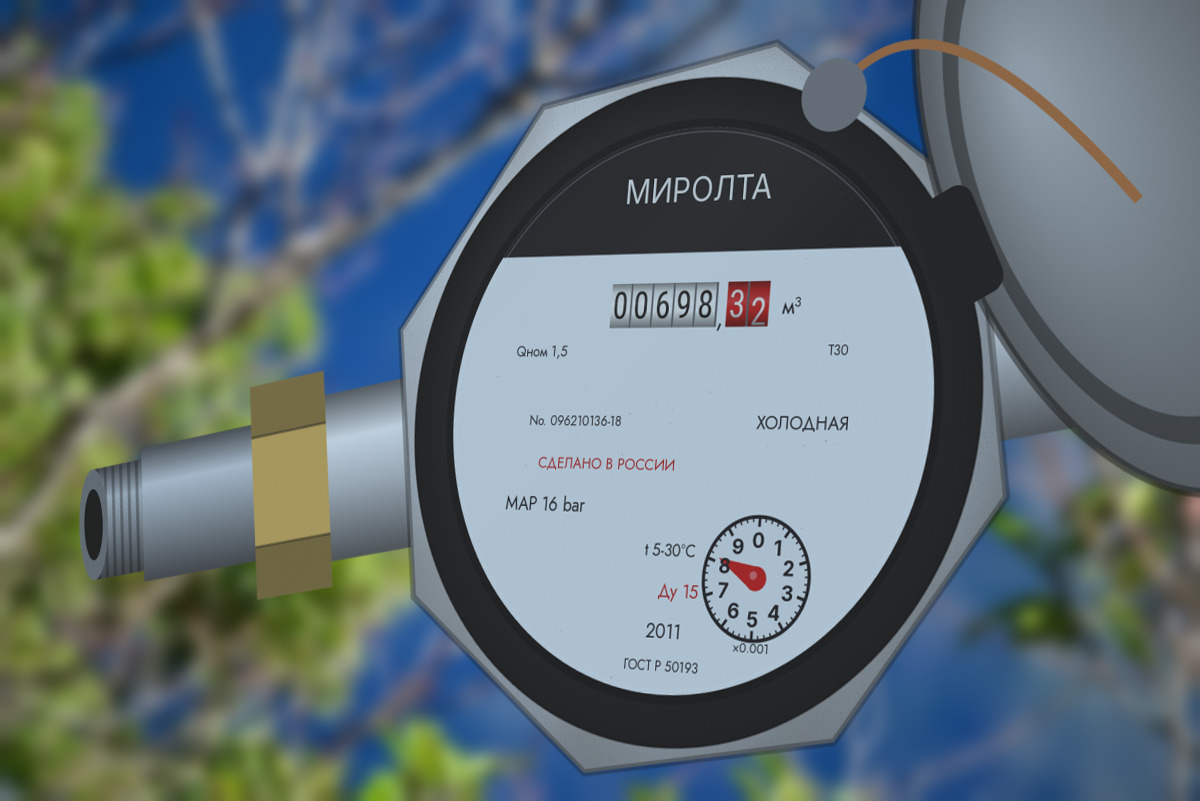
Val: 698.318
